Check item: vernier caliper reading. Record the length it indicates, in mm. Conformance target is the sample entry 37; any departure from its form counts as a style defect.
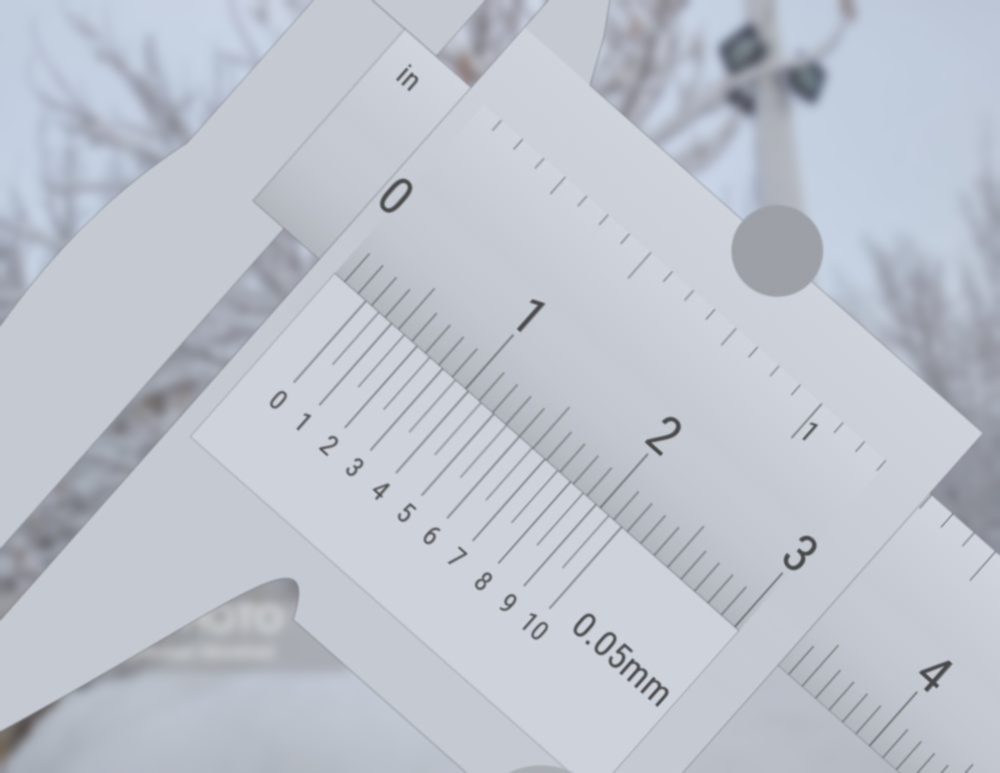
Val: 2.6
